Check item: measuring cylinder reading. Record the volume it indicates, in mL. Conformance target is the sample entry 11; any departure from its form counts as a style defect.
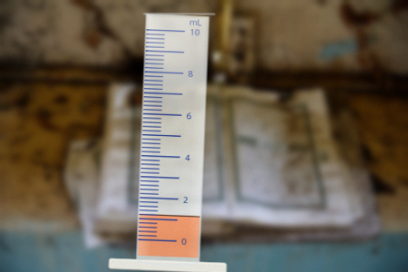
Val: 1.2
